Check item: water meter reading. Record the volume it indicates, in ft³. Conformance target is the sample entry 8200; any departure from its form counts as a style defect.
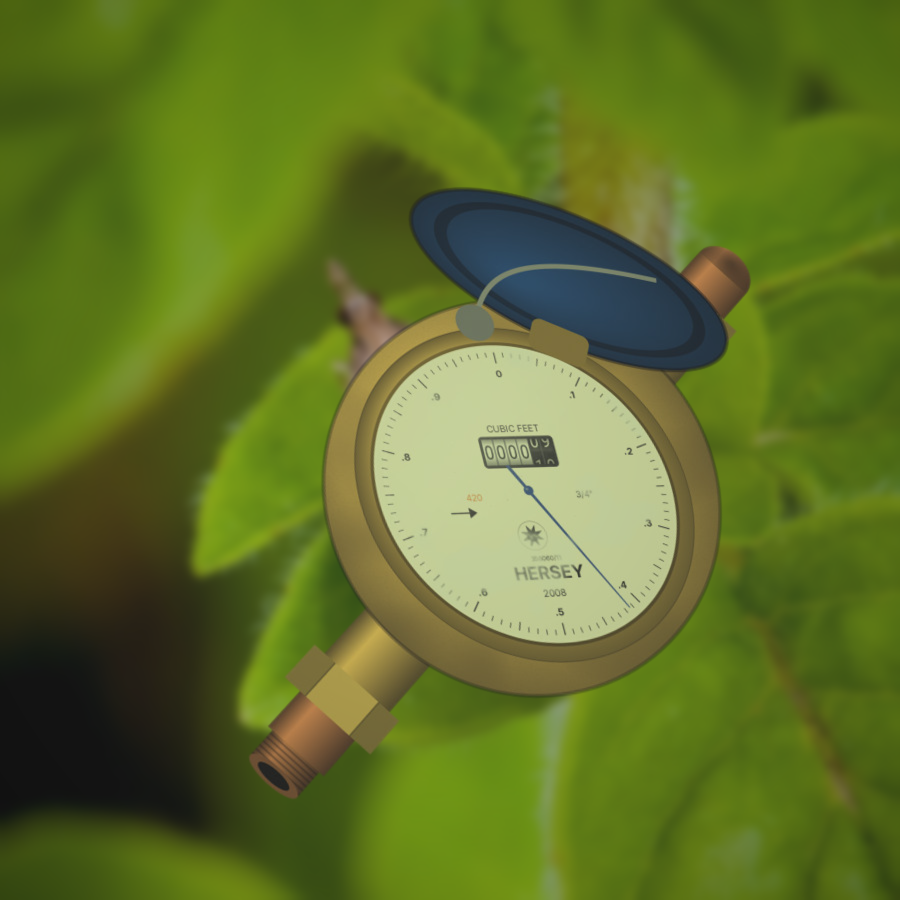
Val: 9.41
